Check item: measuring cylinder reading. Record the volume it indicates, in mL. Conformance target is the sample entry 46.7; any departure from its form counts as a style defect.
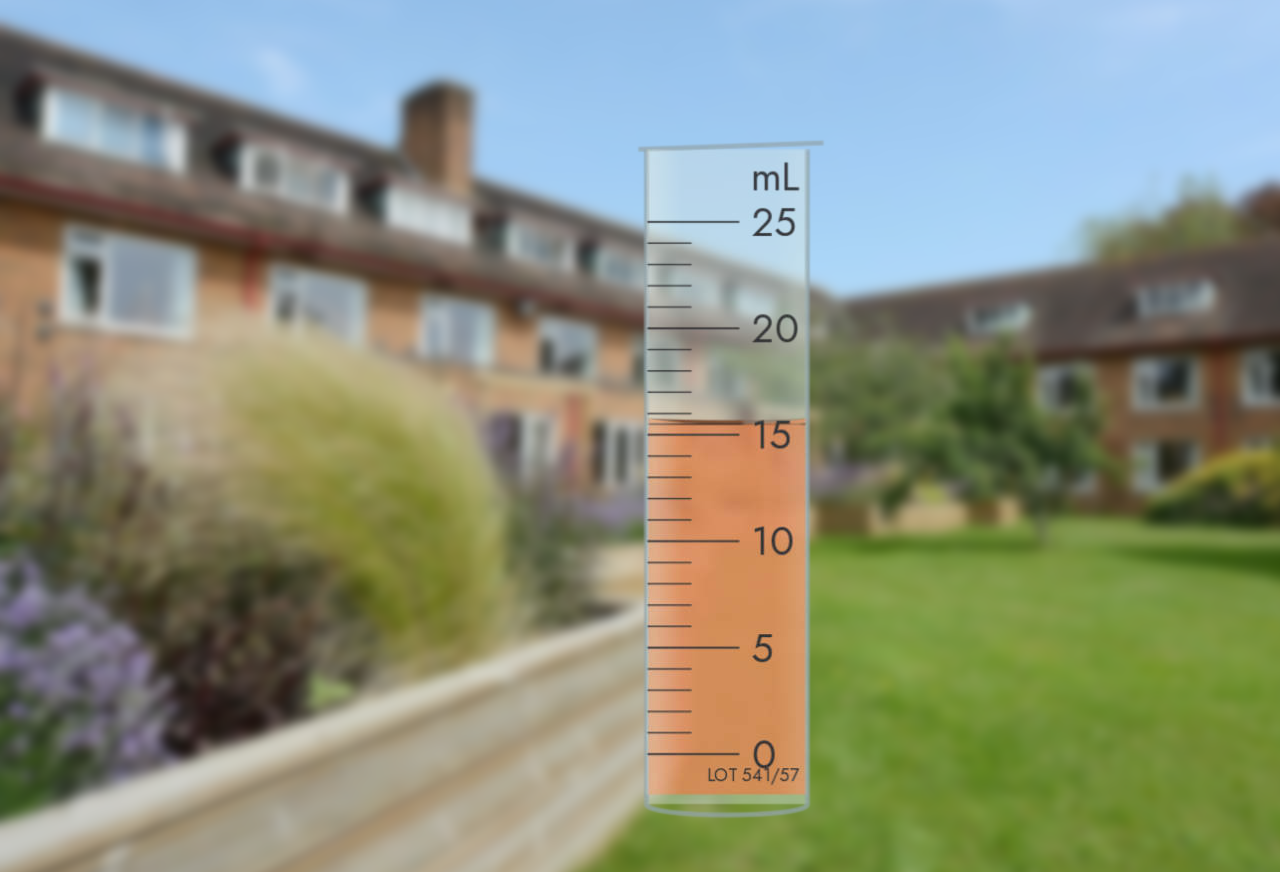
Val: 15.5
